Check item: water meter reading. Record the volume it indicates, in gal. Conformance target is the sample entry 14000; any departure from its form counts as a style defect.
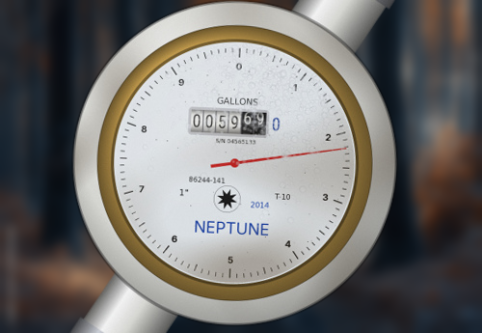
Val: 59692.2
